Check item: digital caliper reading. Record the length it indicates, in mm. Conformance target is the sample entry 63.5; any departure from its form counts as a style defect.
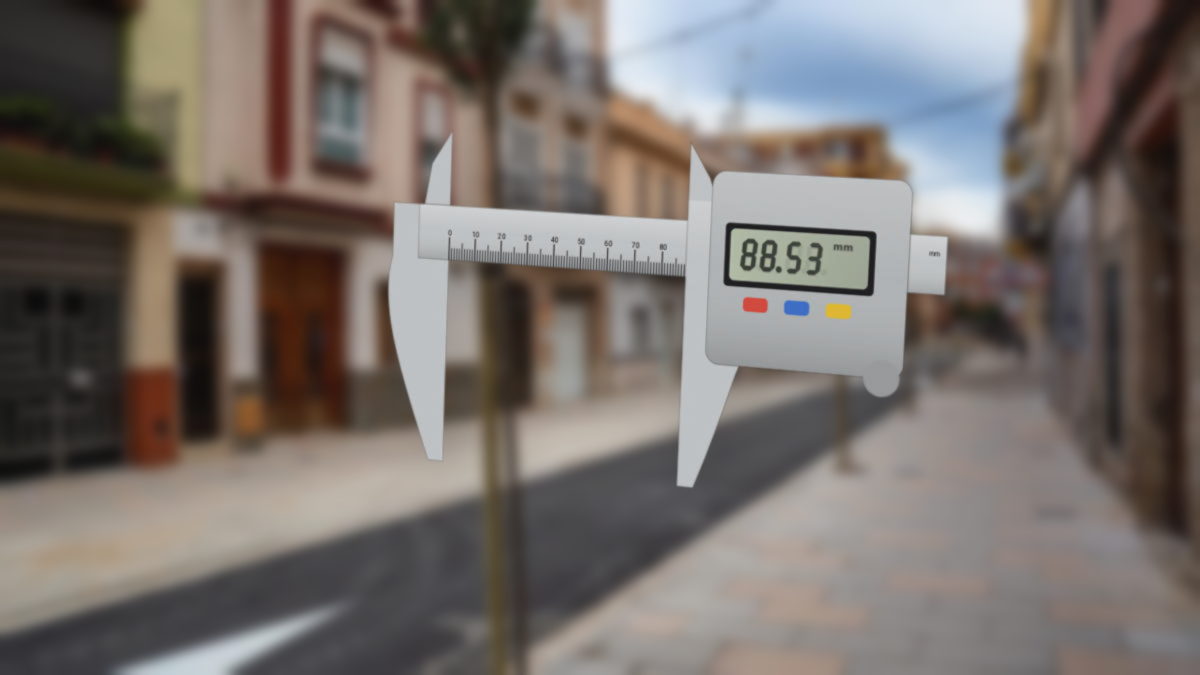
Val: 88.53
